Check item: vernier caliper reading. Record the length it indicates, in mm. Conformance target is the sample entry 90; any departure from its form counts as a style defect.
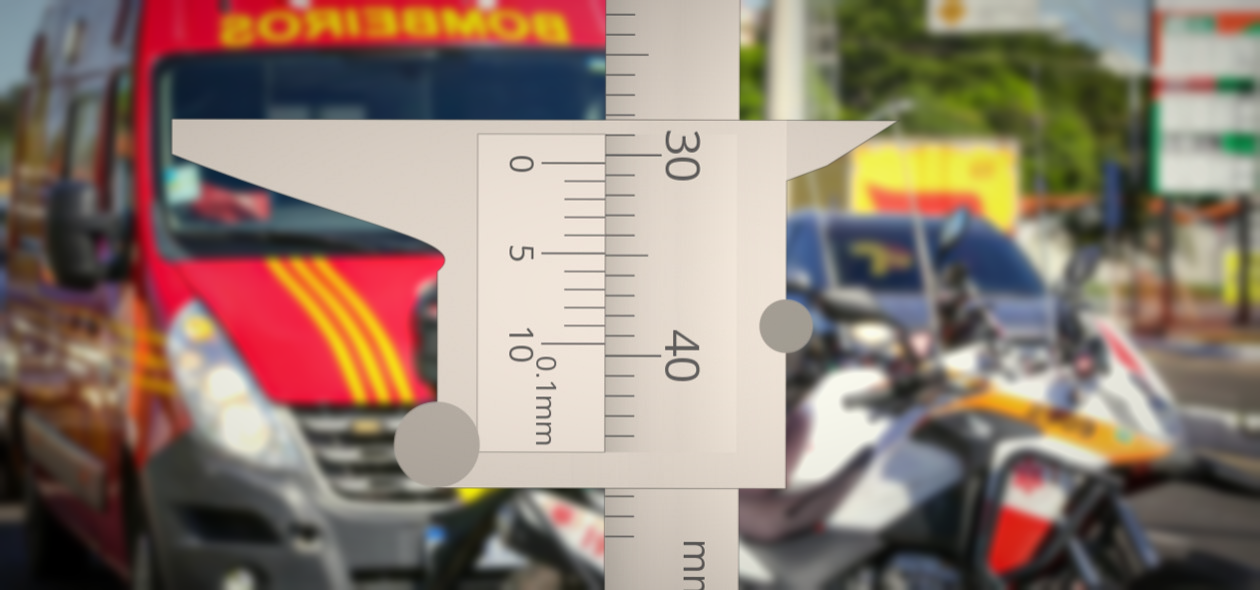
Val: 30.4
